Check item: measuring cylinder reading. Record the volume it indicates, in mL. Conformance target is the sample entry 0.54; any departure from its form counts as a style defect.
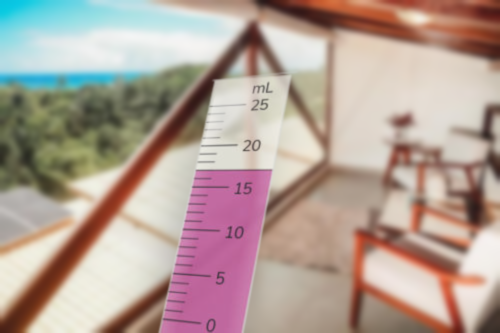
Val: 17
